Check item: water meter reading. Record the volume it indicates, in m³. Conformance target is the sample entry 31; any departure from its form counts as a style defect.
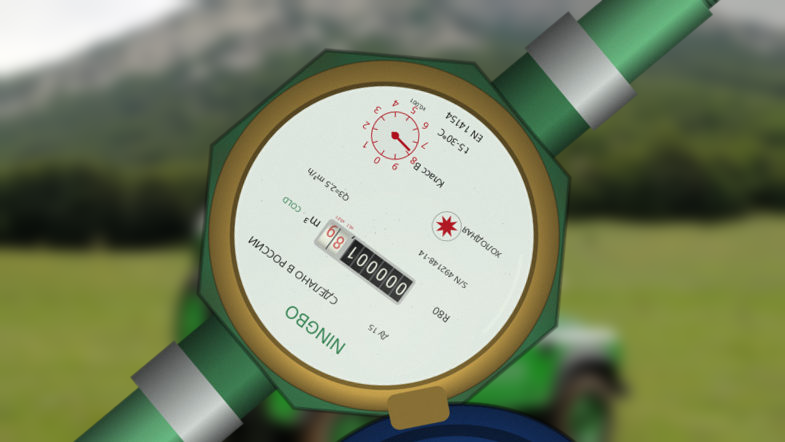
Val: 1.887
